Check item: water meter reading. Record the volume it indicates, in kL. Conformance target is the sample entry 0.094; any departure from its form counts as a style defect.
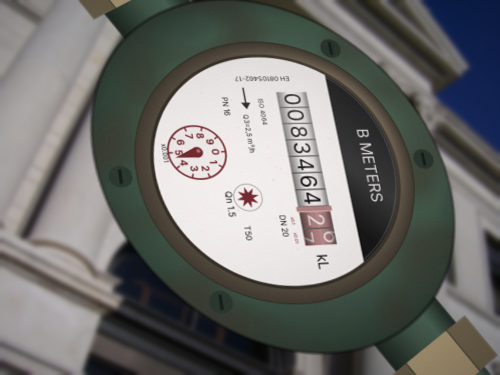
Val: 83464.264
